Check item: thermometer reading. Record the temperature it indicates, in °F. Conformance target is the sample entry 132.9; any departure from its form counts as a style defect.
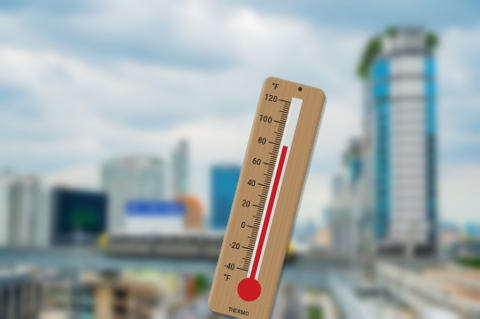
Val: 80
